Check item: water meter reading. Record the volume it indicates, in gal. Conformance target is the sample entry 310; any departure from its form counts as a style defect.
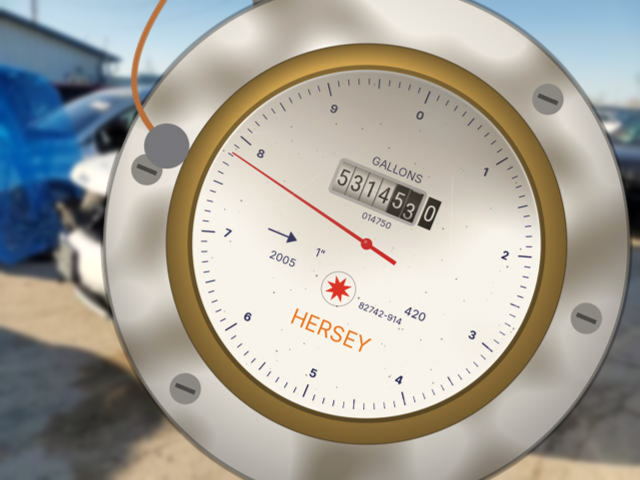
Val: 5314527.8
